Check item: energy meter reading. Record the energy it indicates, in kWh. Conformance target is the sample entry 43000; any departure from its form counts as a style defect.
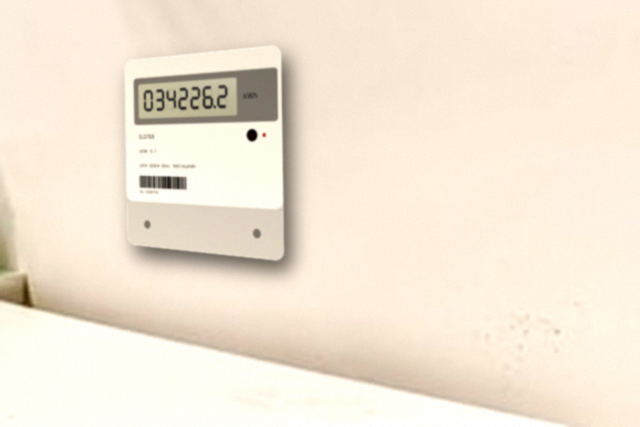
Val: 34226.2
